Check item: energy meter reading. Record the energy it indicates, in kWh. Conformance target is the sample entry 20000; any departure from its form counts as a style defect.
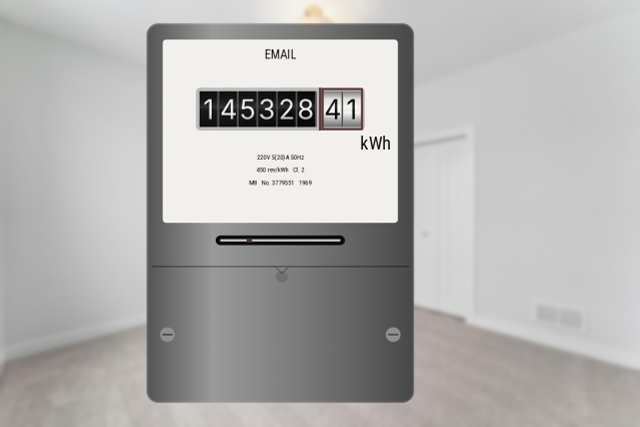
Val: 145328.41
